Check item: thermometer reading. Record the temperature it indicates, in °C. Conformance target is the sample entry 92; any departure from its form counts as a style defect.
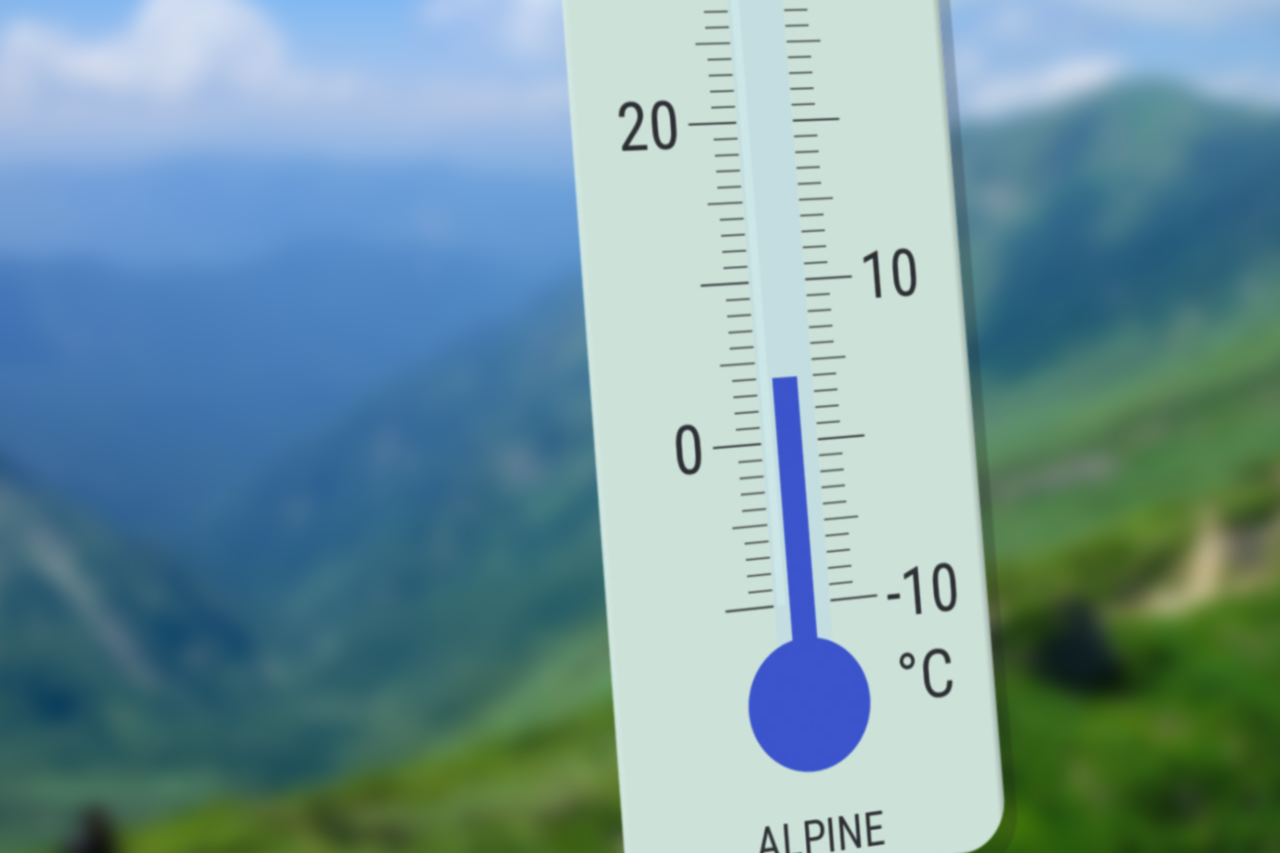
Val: 4
